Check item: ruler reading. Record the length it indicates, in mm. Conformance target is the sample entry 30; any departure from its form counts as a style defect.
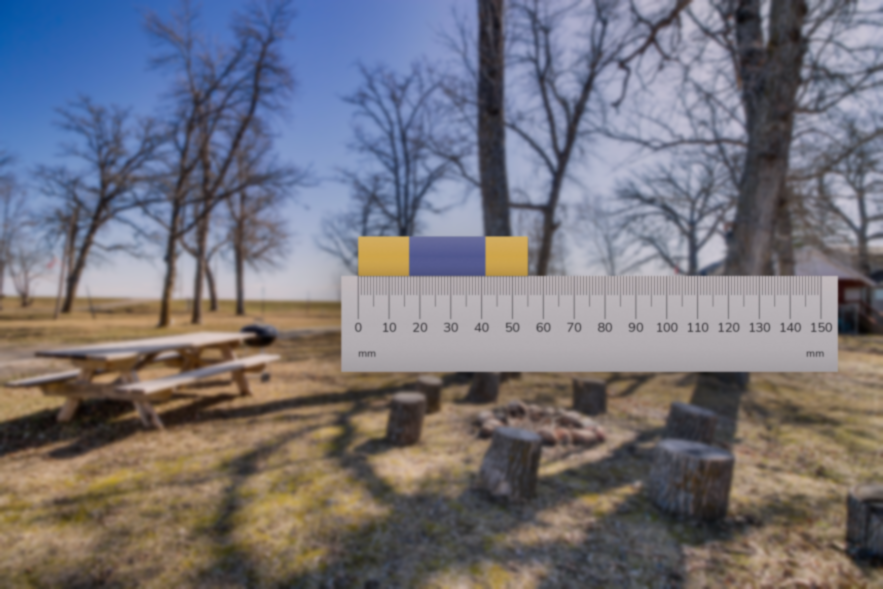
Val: 55
